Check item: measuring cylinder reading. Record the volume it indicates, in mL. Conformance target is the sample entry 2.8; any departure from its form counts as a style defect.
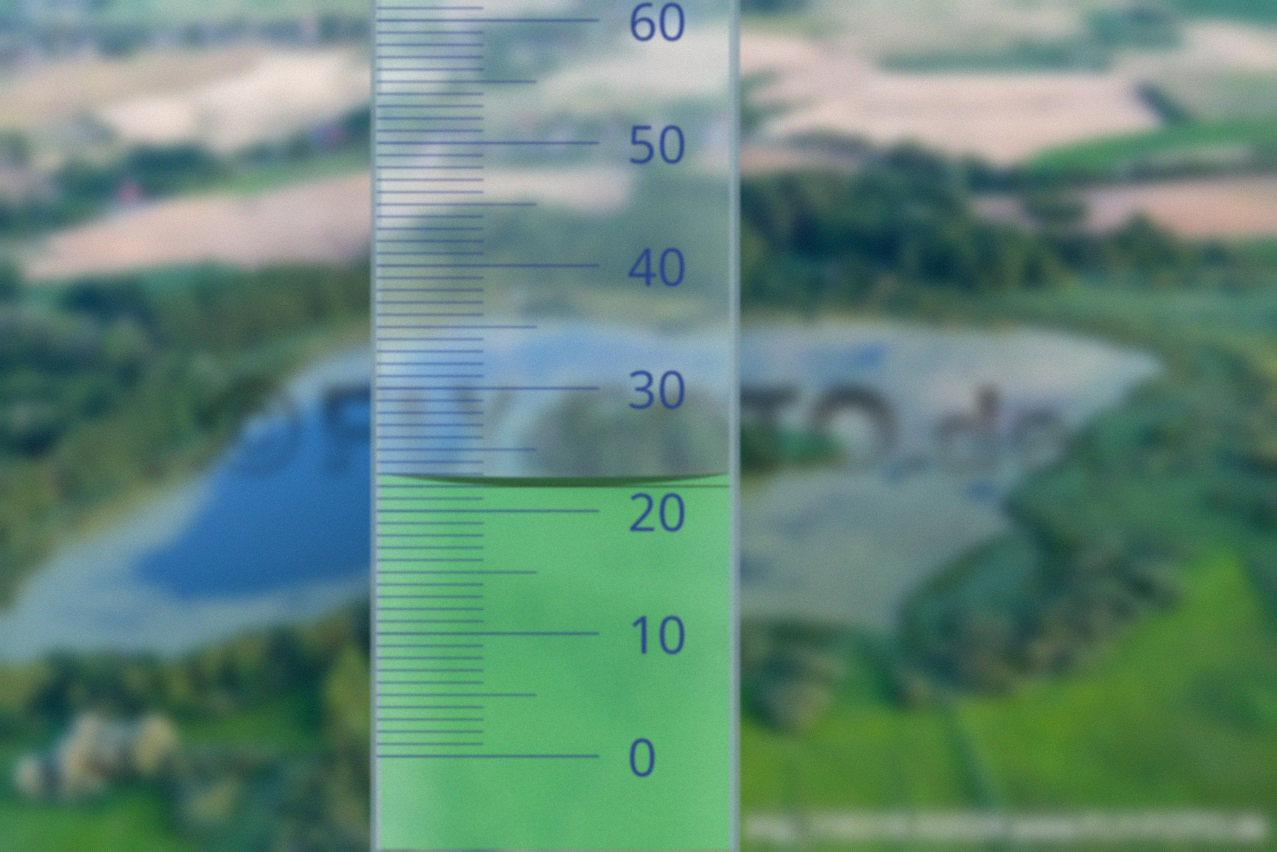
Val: 22
